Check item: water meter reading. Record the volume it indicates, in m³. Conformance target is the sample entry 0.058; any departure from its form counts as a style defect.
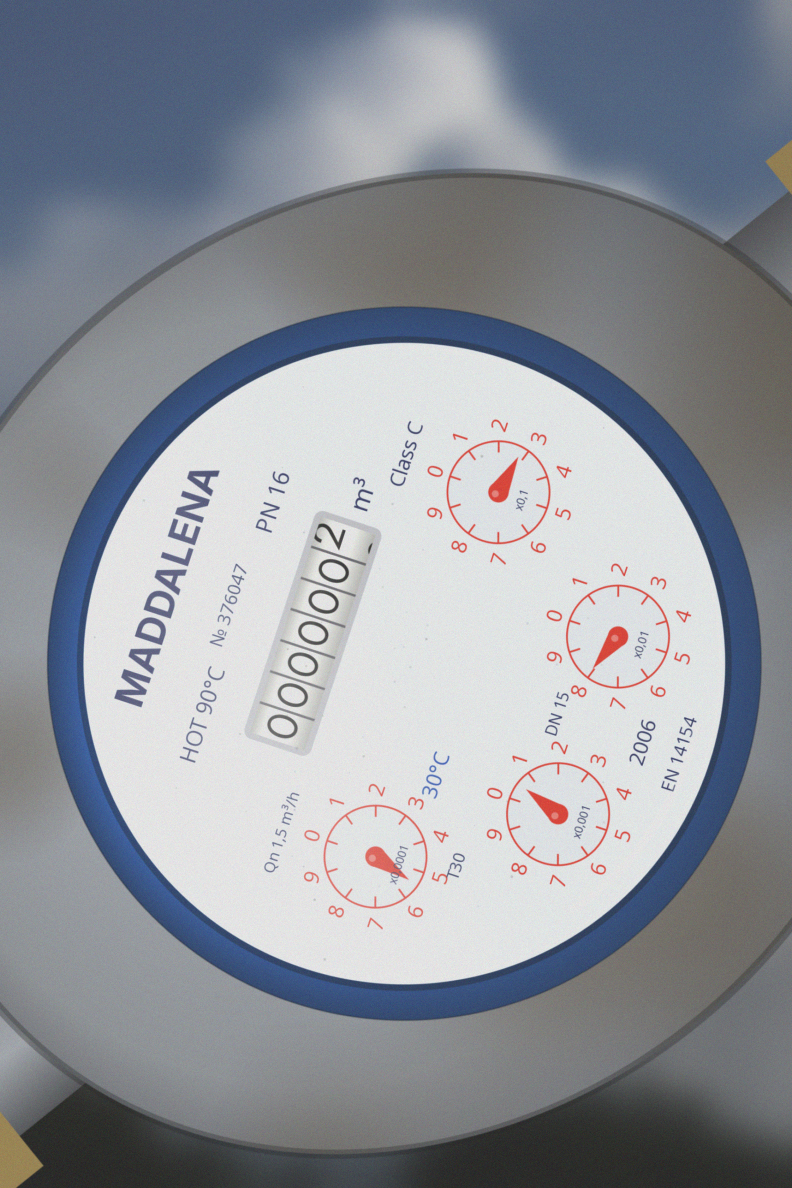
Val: 2.2805
